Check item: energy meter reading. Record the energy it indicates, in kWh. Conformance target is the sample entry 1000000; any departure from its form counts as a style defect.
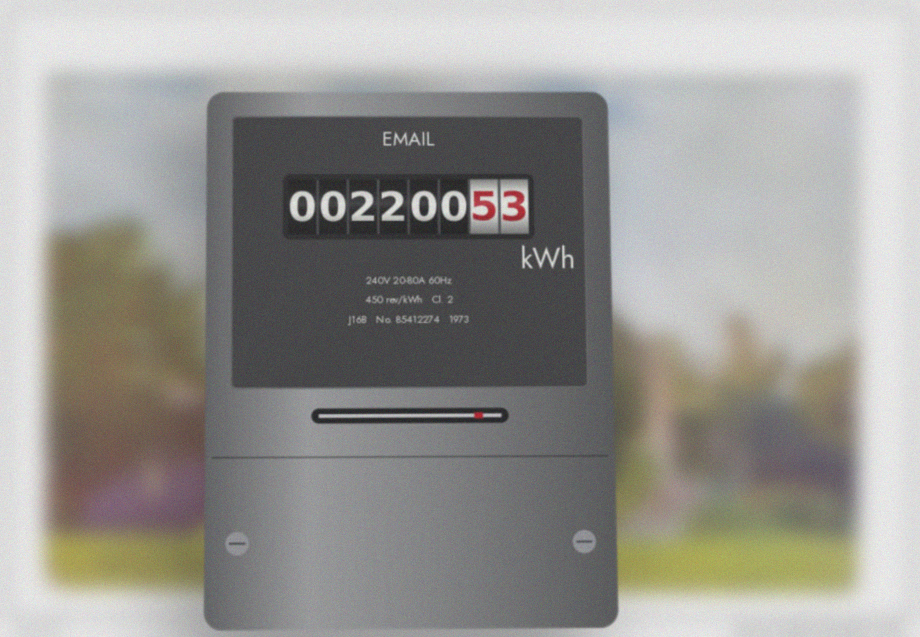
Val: 2200.53
